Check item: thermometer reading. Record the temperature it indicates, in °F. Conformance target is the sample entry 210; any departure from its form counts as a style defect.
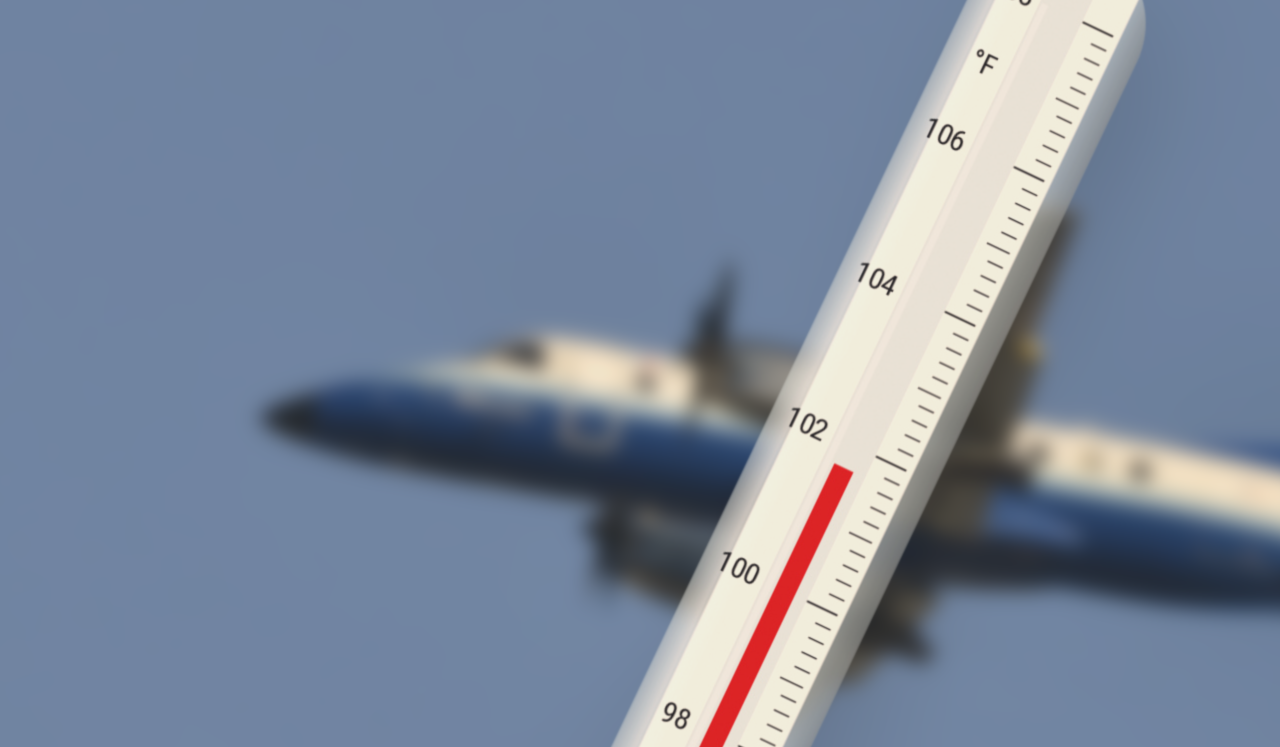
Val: 101.7
